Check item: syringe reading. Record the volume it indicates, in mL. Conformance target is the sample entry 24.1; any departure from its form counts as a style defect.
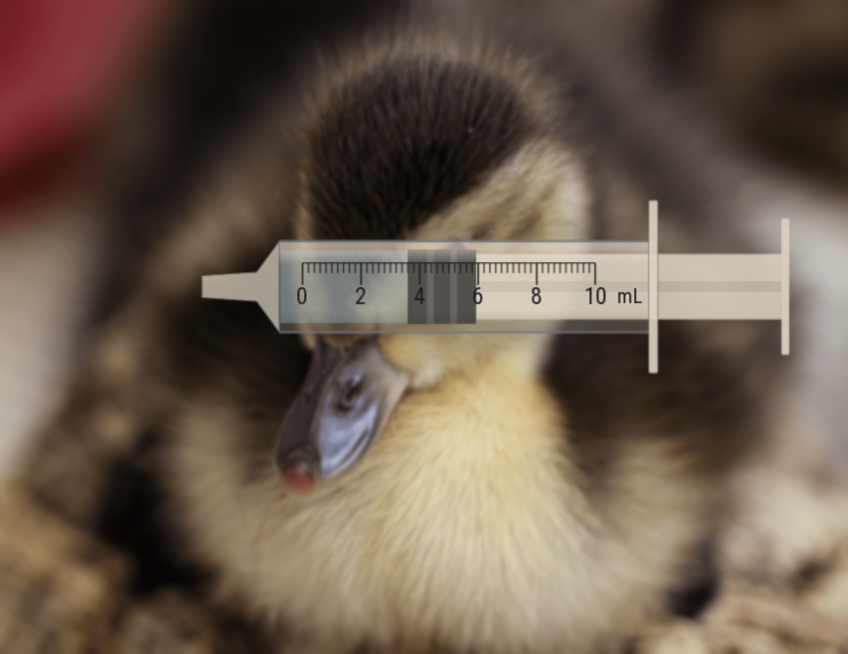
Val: 3.6
